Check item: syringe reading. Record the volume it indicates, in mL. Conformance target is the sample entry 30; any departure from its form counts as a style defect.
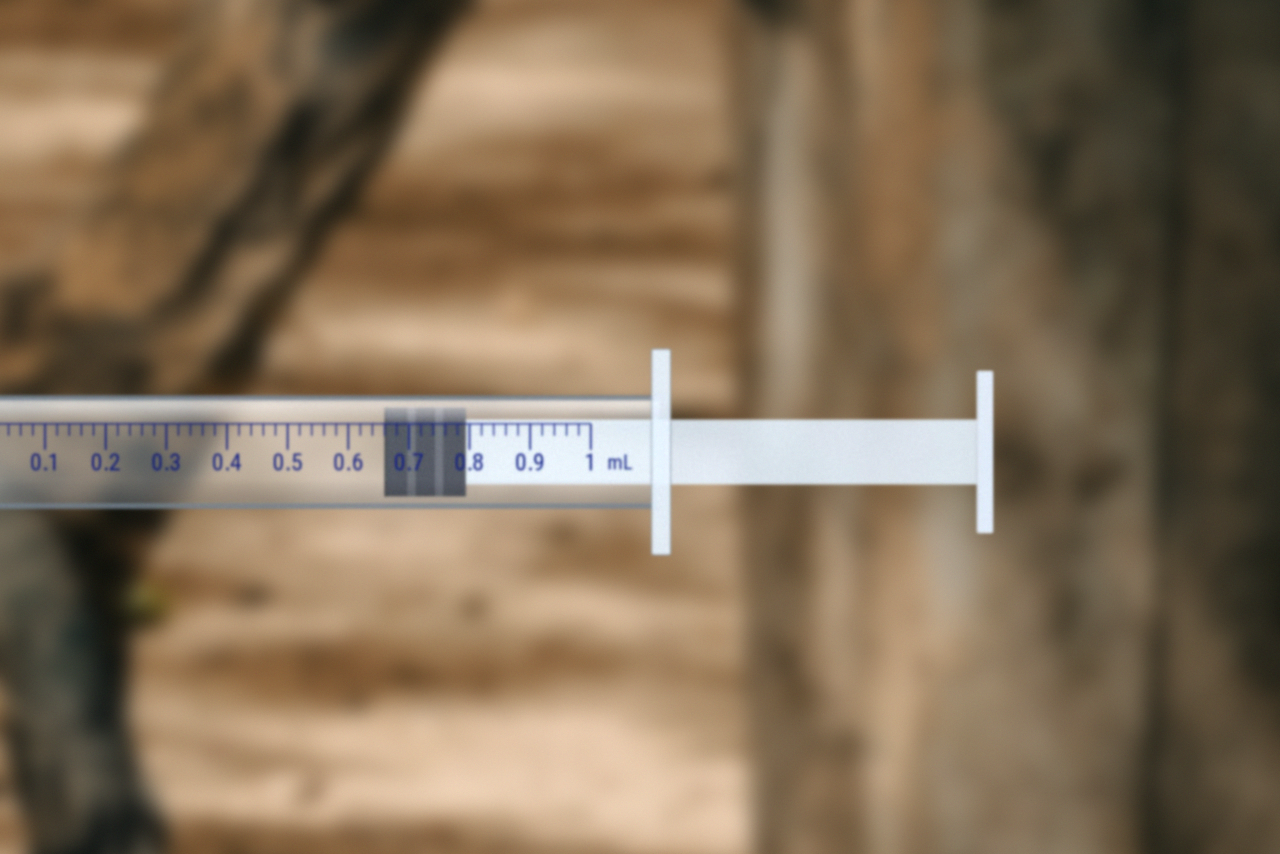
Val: 0.66
